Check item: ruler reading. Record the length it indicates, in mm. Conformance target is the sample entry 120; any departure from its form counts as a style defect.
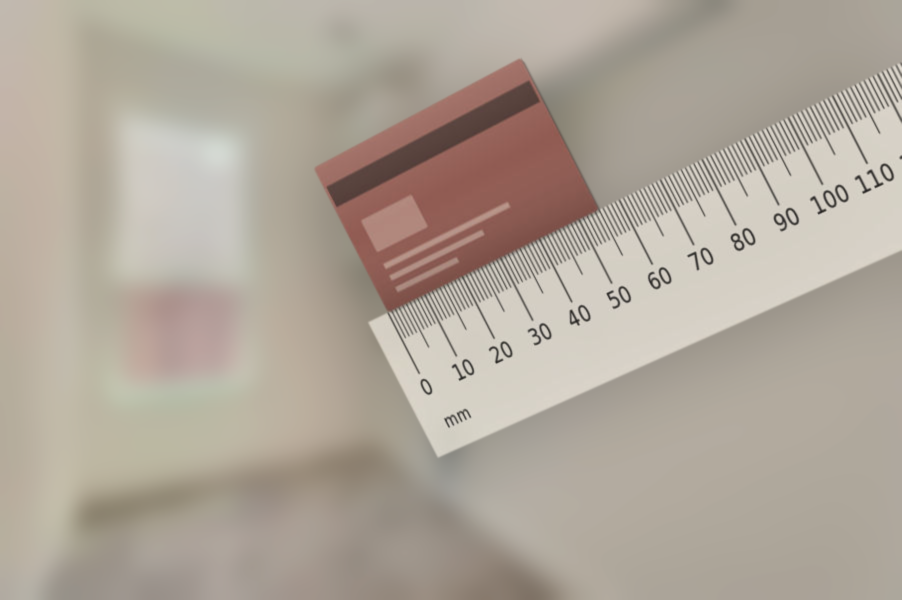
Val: 55
